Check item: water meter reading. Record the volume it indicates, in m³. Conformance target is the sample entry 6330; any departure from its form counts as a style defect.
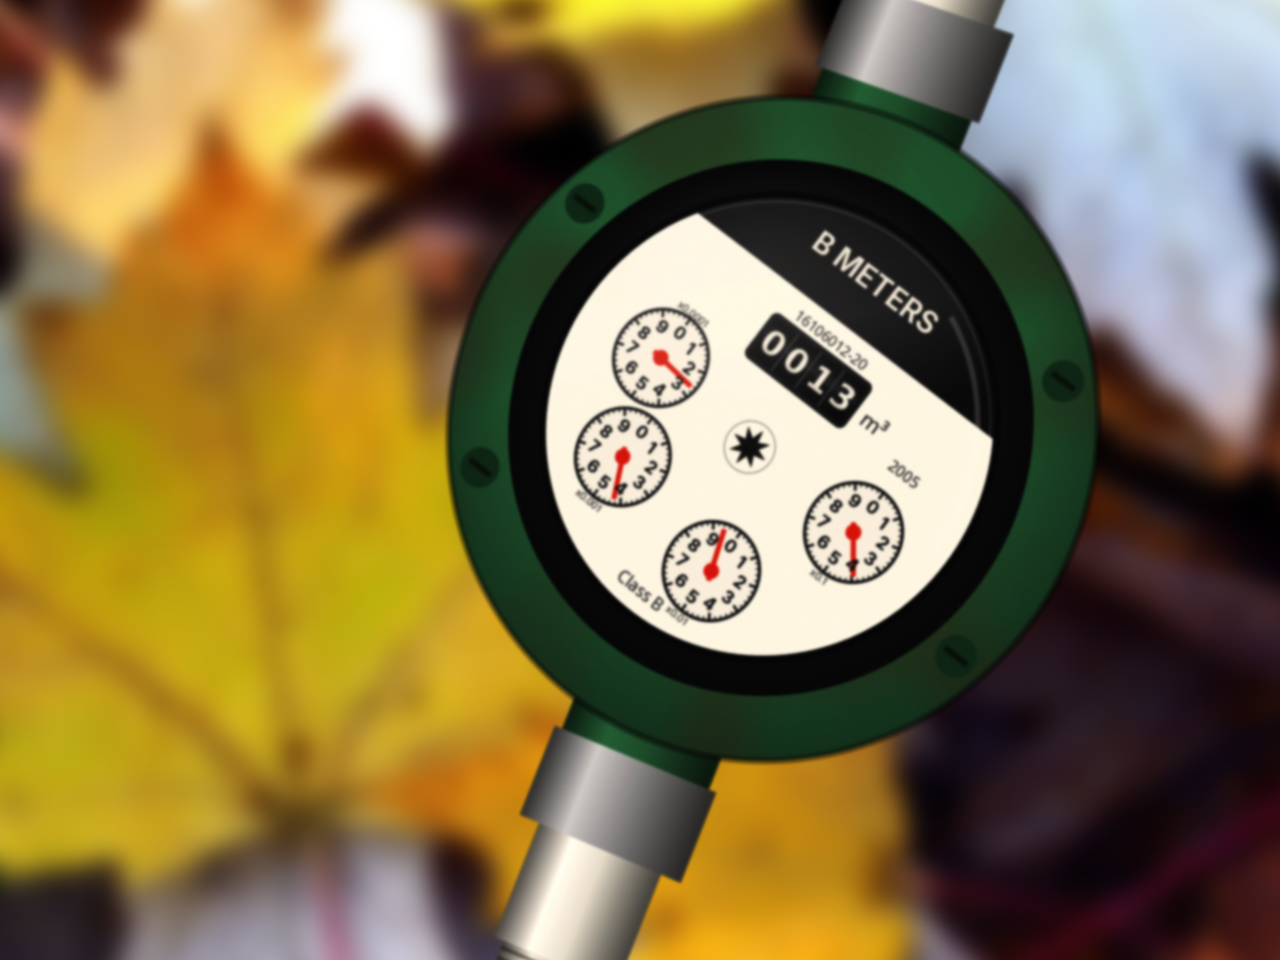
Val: 13.3942
